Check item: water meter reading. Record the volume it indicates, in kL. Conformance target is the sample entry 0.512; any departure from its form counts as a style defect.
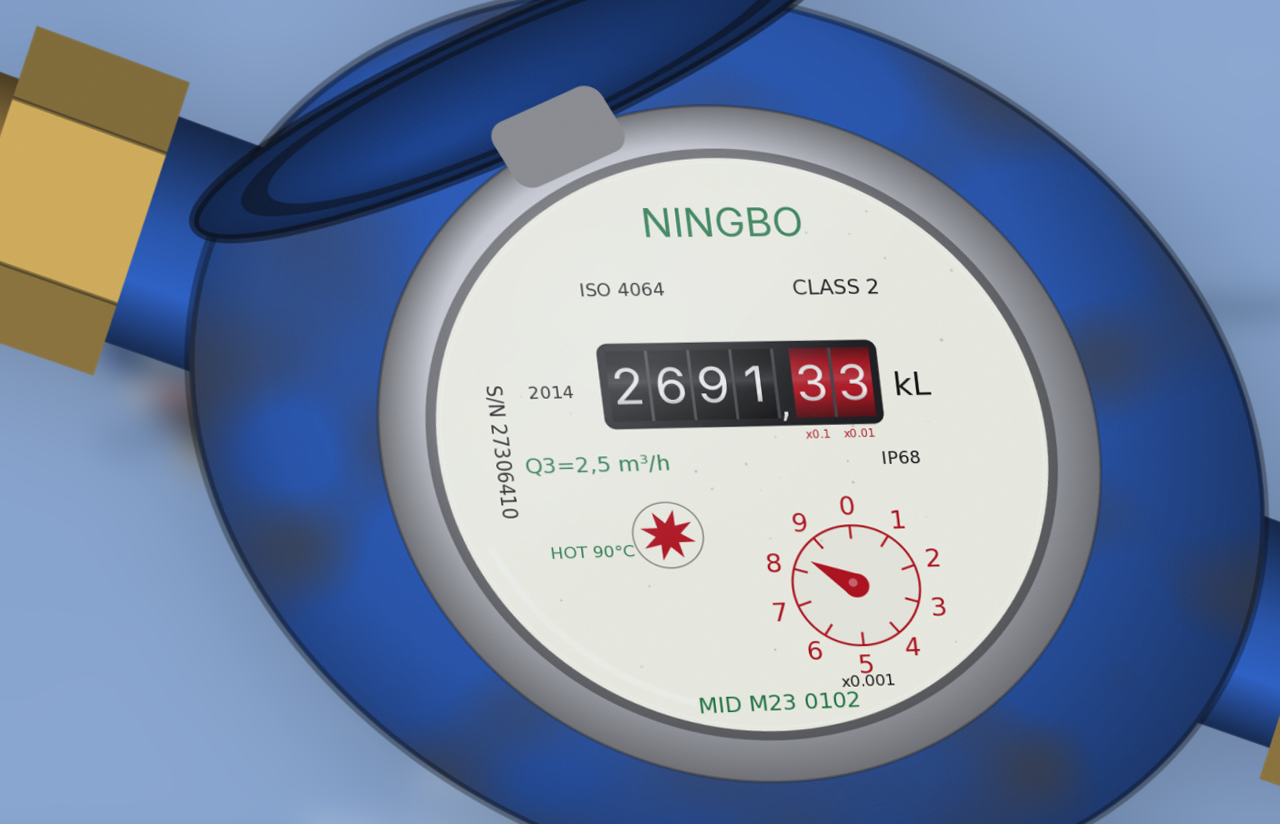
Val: 2691.338
